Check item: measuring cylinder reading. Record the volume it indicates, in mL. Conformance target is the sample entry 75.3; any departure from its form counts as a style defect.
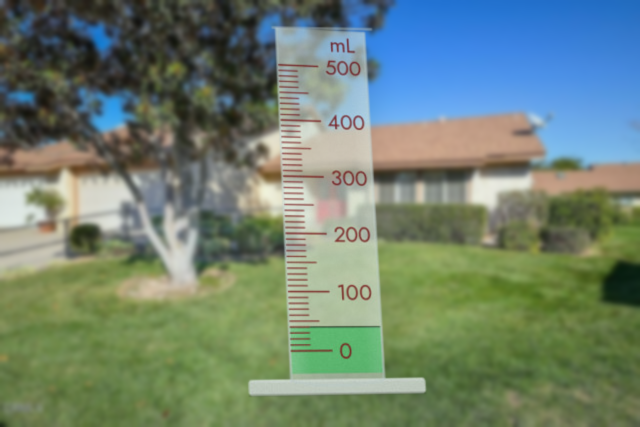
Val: 40
